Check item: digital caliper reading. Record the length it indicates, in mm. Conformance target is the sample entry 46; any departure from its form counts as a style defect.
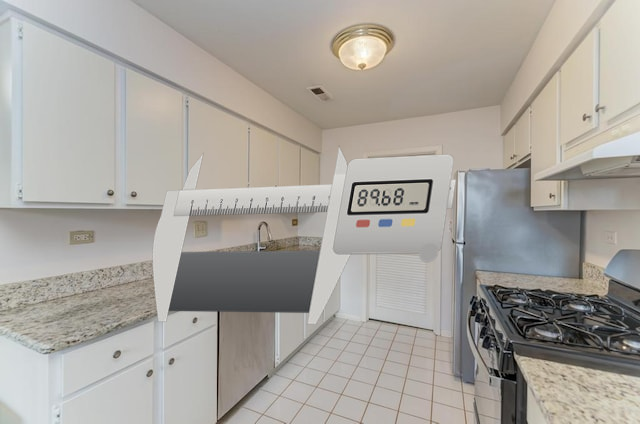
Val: 89.68
